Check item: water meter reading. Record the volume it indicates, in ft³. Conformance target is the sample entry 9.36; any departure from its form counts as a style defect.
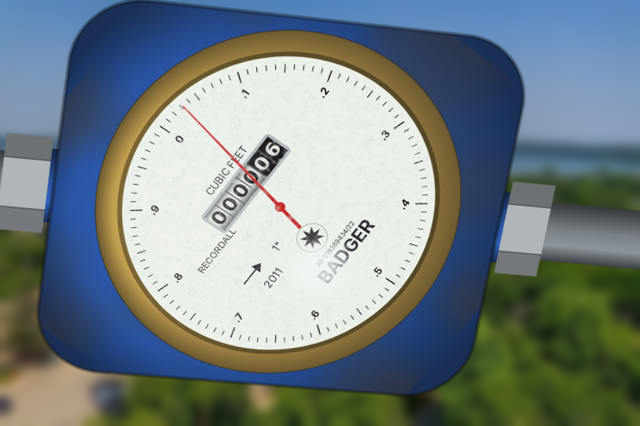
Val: 6.03
